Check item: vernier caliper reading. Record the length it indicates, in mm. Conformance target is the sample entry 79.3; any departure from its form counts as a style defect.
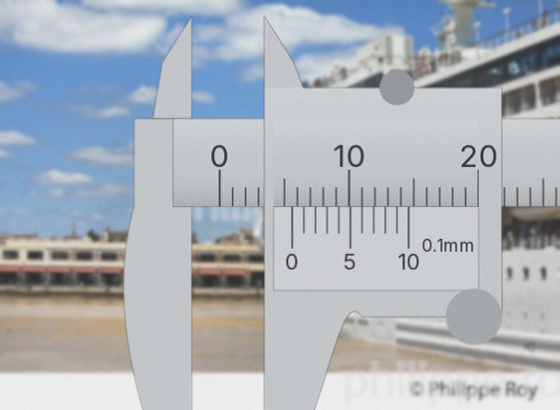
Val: 5.6
